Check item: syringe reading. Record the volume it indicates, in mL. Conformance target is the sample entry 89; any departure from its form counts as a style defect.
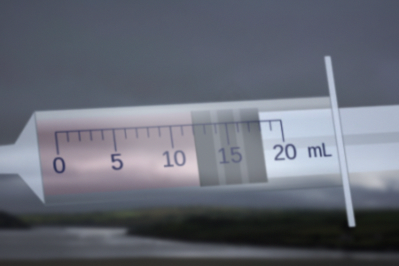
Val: 12
